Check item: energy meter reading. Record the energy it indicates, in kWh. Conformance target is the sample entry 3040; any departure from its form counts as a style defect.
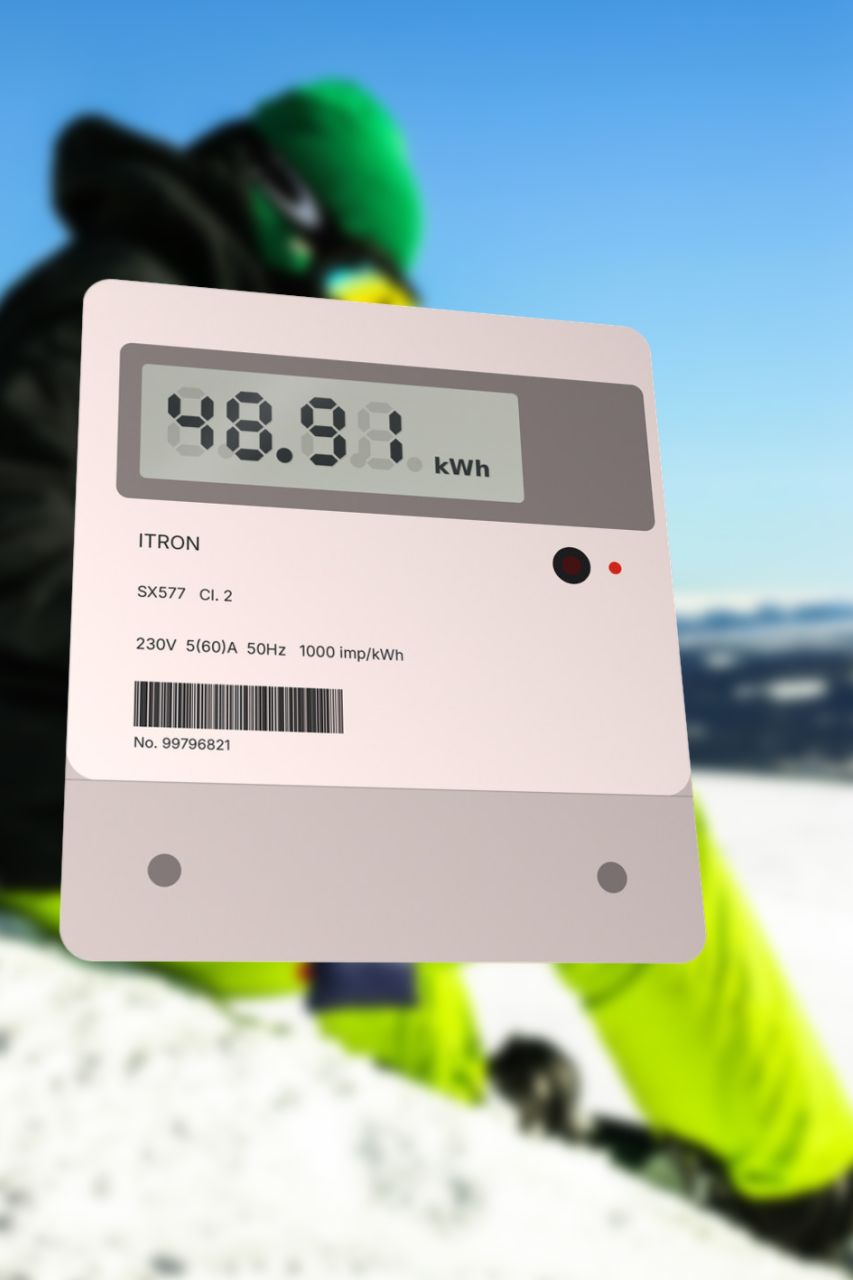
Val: 48.91
